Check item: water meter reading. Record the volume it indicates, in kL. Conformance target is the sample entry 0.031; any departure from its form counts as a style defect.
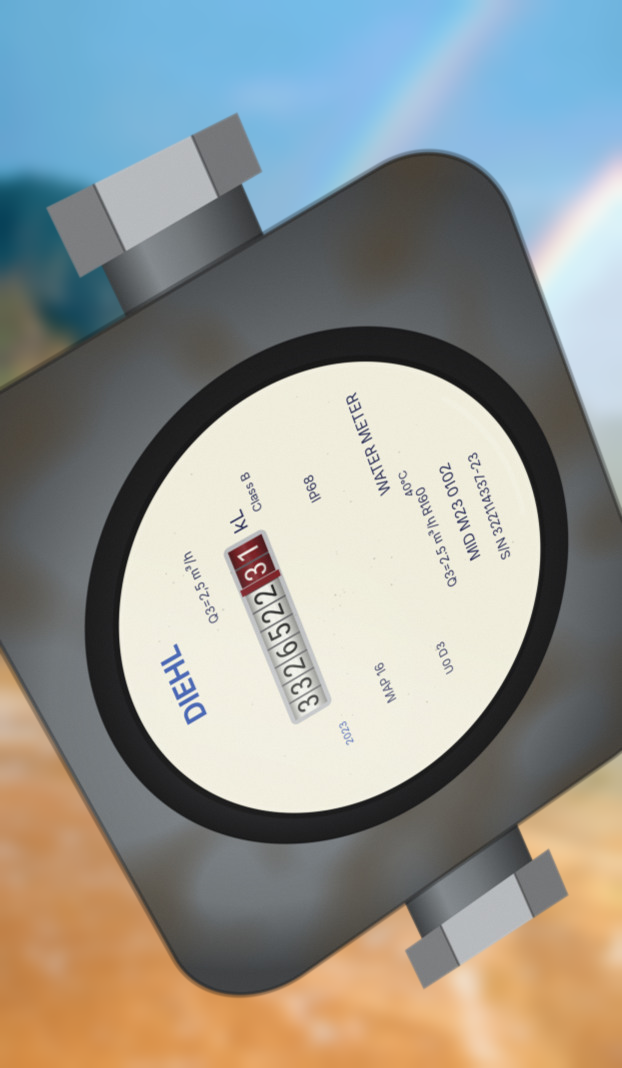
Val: 3326522.31
